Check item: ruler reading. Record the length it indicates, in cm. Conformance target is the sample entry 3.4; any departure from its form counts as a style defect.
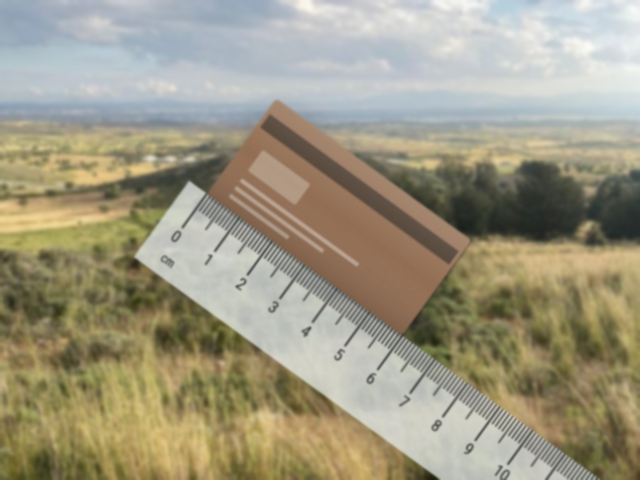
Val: 6
